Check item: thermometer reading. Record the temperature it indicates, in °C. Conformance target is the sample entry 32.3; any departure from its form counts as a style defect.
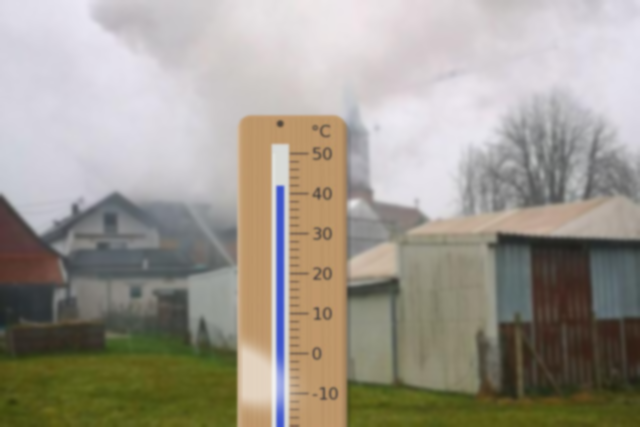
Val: 42
